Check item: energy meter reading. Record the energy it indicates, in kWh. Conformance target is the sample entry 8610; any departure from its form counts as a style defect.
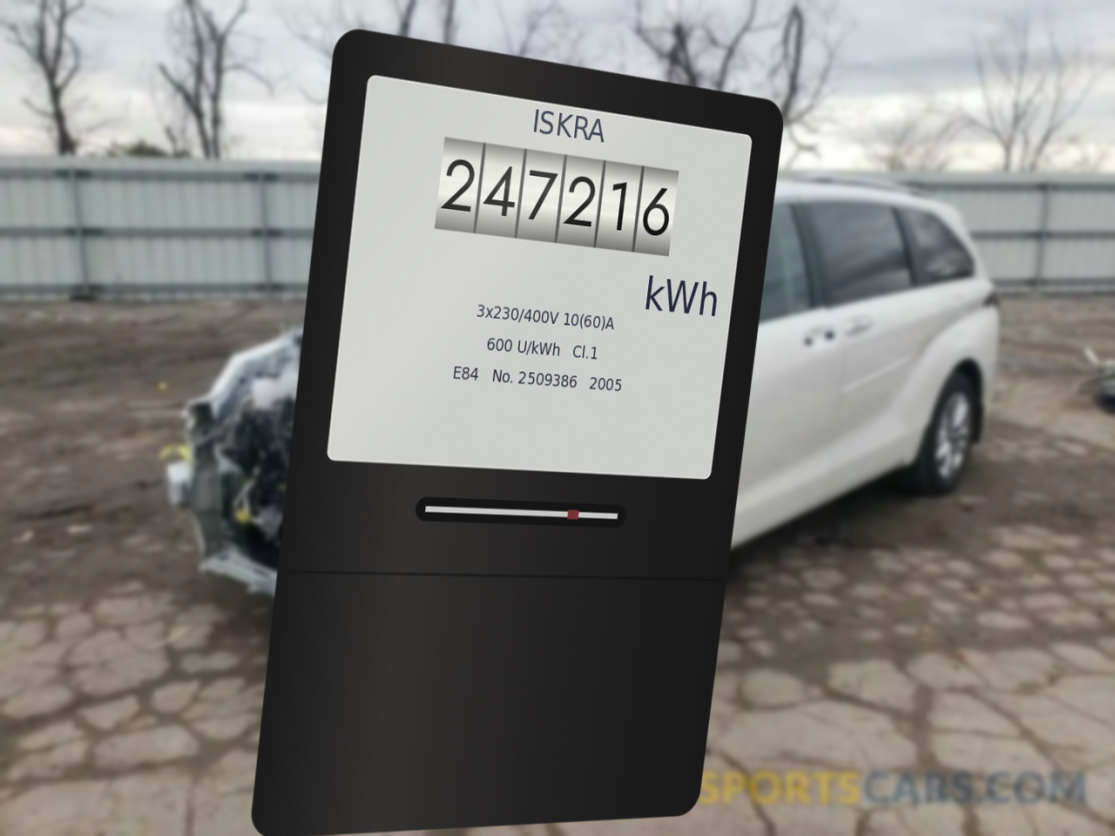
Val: 247216
